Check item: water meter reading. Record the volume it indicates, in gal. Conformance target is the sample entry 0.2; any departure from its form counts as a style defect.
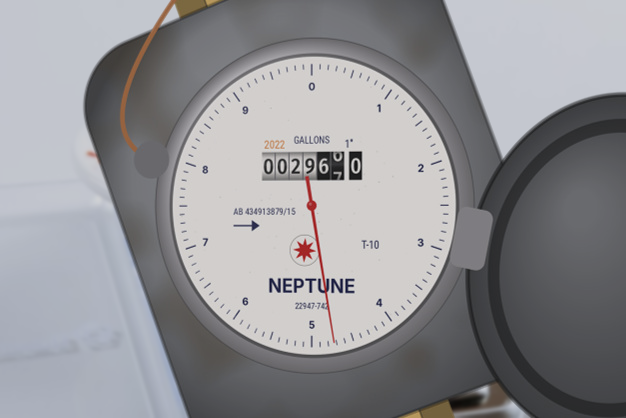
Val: 29664.7
